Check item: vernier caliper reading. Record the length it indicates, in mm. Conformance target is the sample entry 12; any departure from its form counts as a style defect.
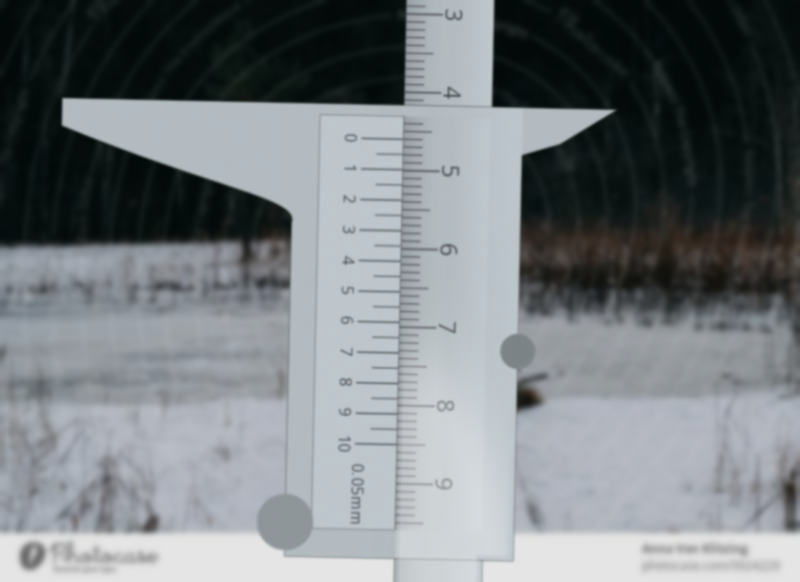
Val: 46.0
